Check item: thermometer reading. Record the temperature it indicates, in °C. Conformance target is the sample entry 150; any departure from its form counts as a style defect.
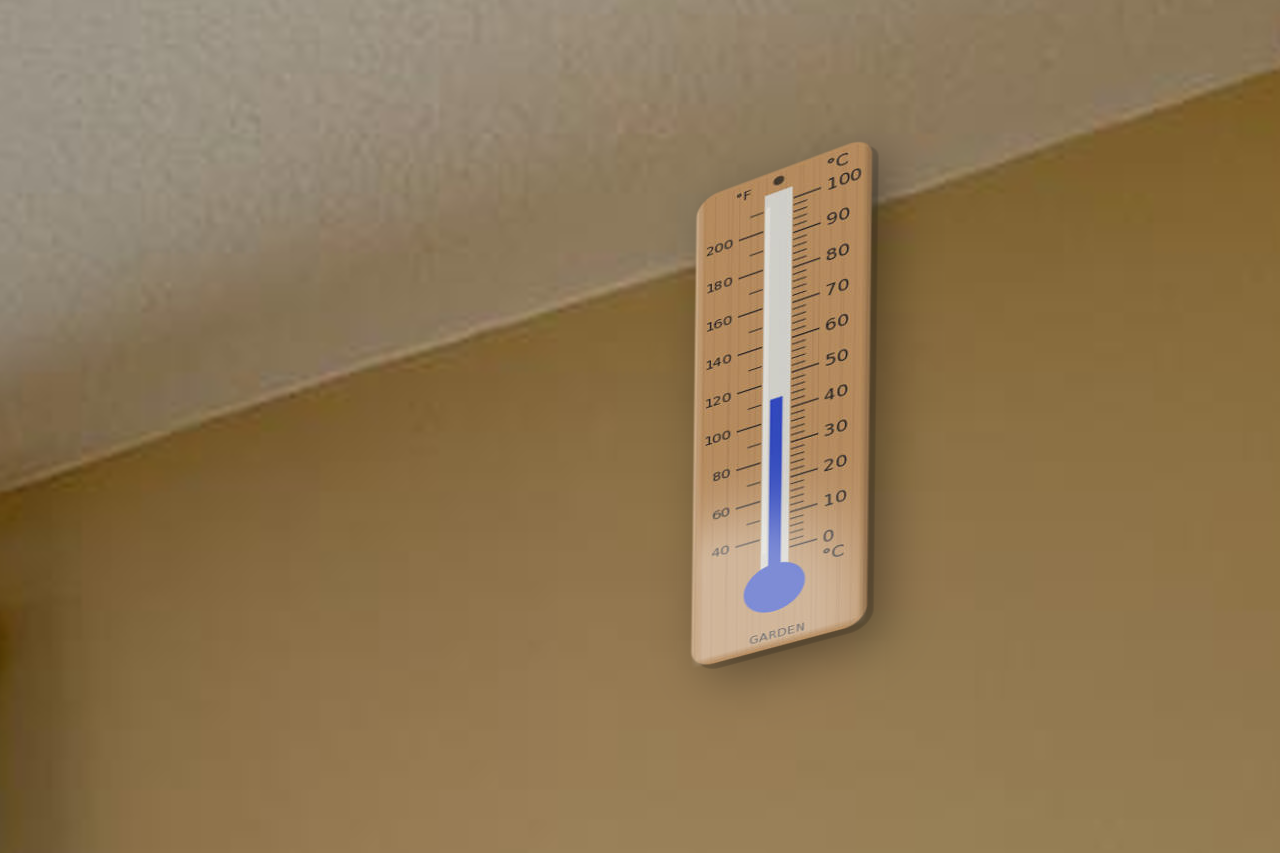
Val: 44
